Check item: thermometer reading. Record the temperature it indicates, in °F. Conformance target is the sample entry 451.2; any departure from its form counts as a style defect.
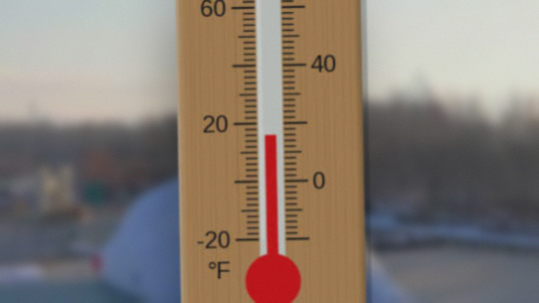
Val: 16
